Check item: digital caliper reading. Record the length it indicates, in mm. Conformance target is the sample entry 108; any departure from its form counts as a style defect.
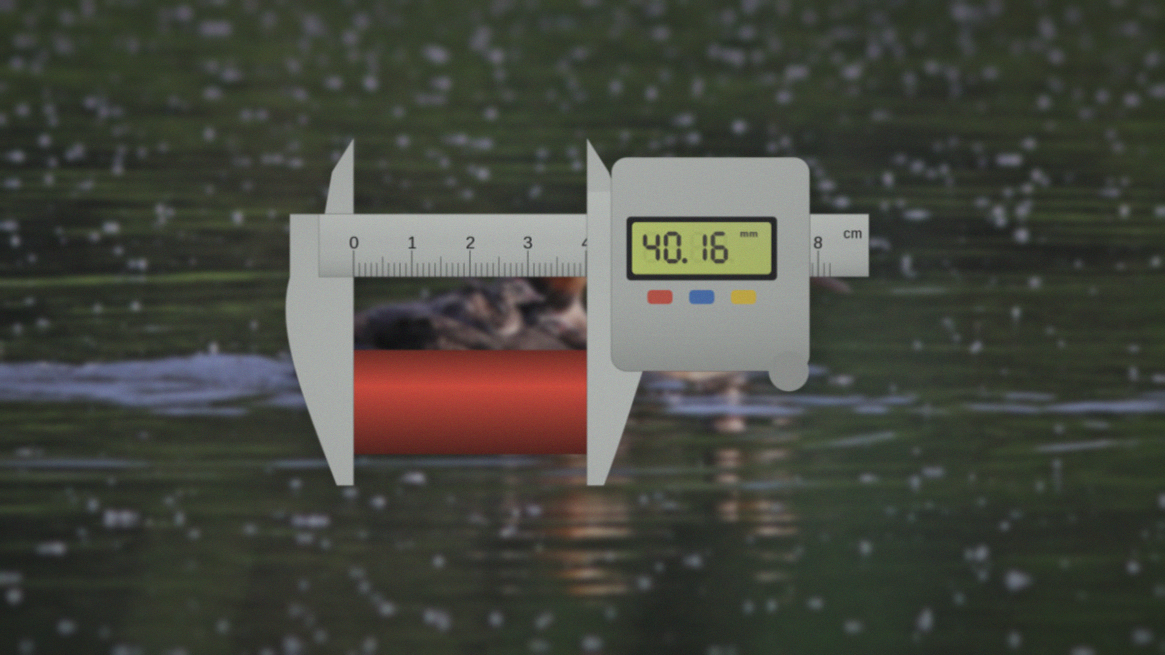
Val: 40.16
